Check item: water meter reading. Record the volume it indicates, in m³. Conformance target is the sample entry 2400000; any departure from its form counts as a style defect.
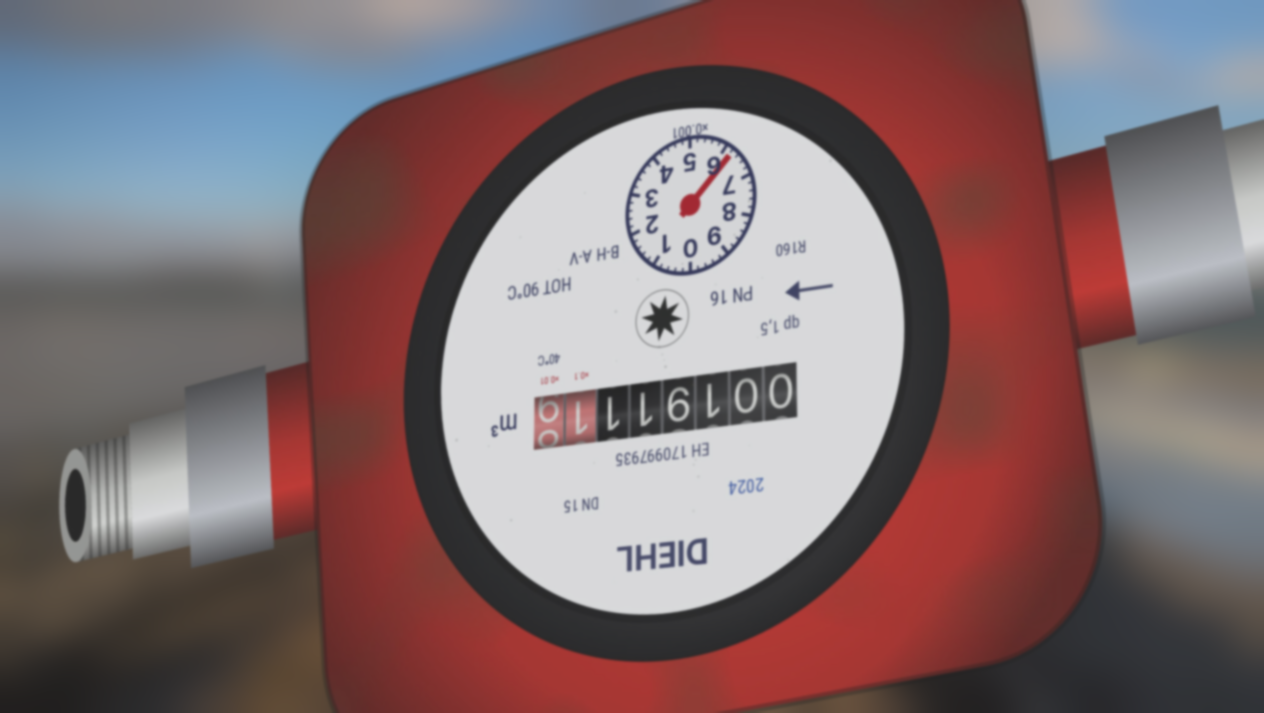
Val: 1911.186
